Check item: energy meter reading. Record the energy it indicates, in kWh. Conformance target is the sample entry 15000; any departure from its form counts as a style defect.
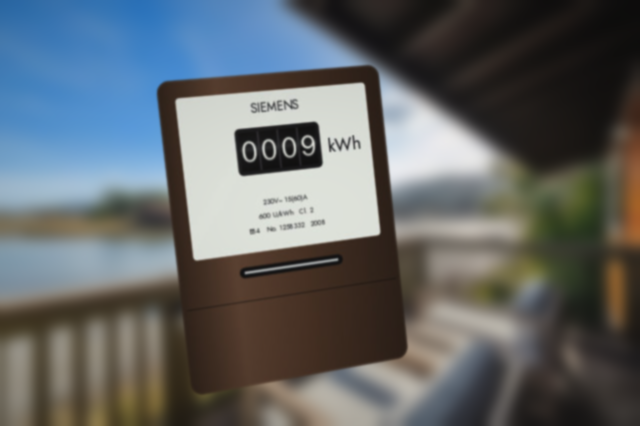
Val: 9
